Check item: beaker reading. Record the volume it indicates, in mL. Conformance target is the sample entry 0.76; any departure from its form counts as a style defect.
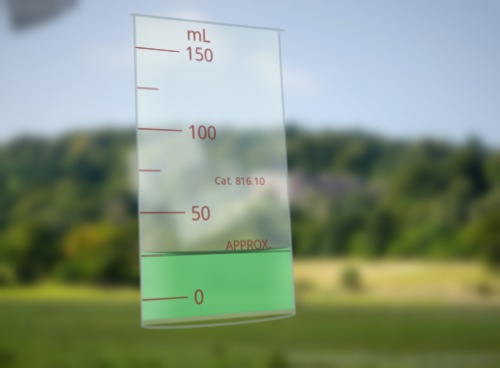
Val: 25
